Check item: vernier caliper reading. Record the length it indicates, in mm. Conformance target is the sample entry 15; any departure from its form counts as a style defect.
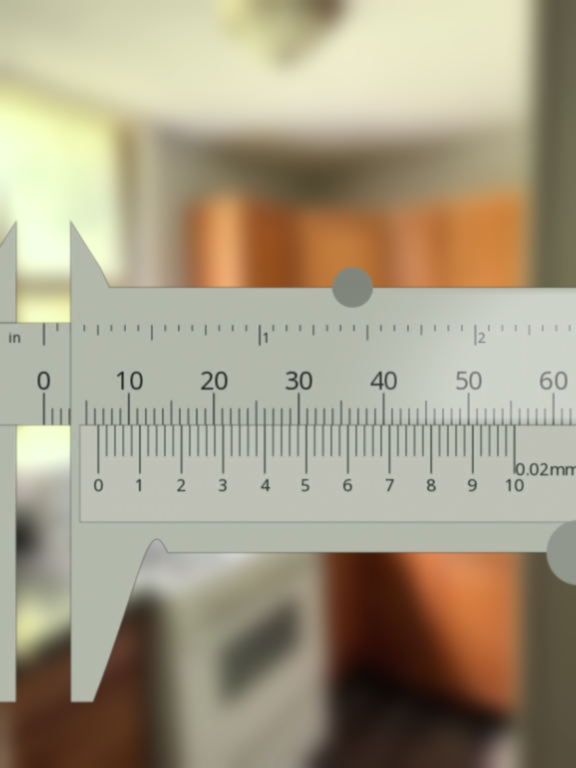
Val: 6.4
